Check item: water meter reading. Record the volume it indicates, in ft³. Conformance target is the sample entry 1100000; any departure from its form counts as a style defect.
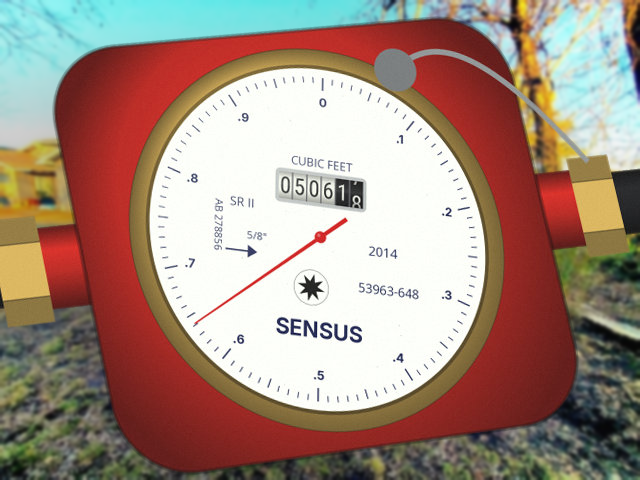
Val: 50617.64
